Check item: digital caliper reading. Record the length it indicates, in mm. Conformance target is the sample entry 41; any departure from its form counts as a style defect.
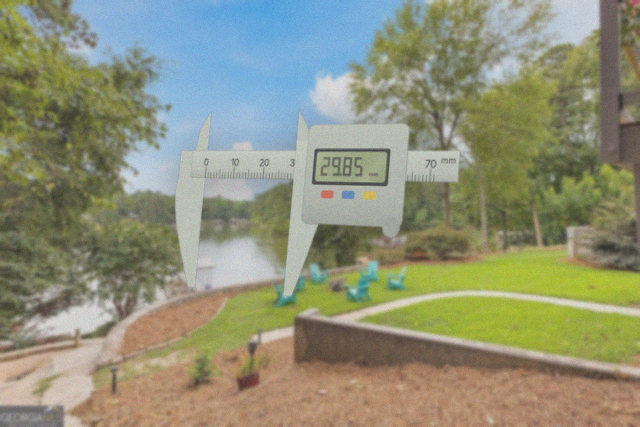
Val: 29.85
